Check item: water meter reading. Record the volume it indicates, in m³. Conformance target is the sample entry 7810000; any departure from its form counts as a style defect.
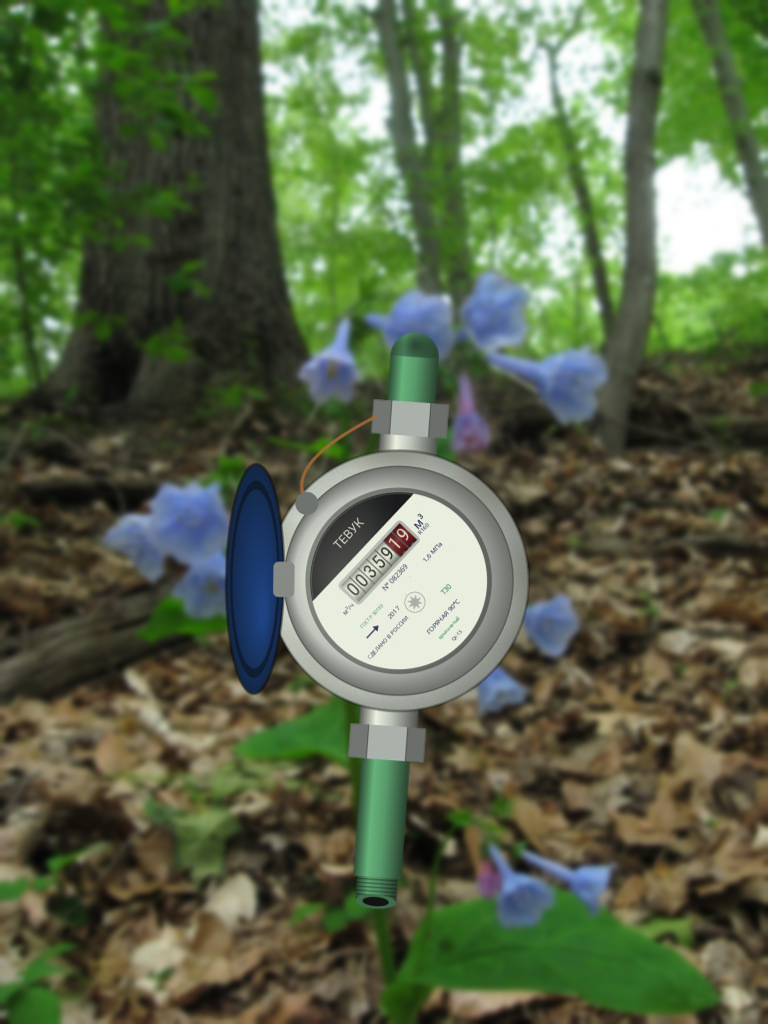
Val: 359.19
